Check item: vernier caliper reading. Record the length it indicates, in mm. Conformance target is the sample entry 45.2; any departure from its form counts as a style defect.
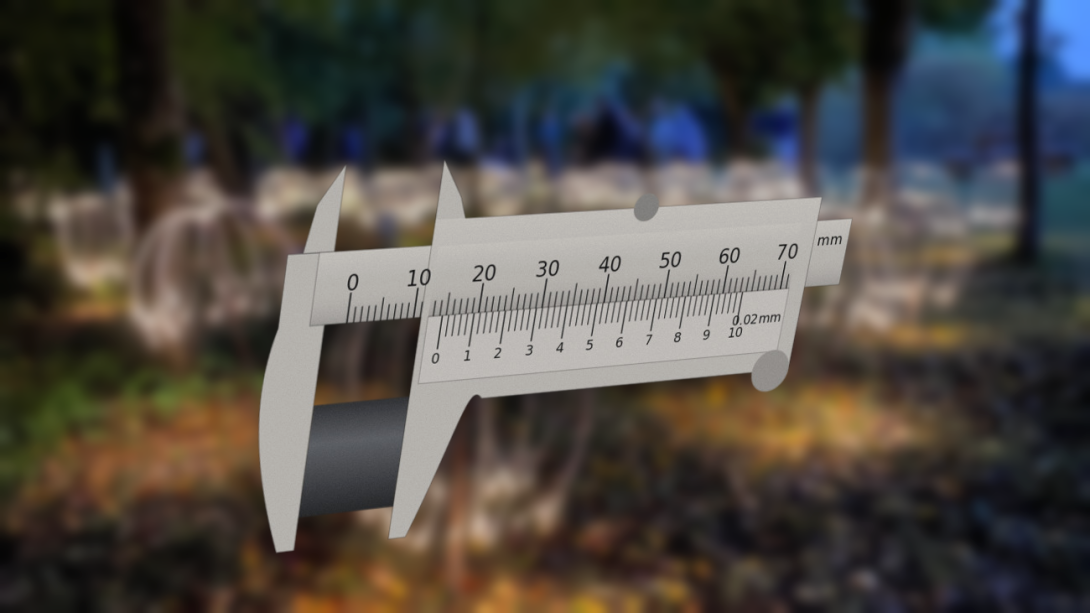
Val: 14.4
